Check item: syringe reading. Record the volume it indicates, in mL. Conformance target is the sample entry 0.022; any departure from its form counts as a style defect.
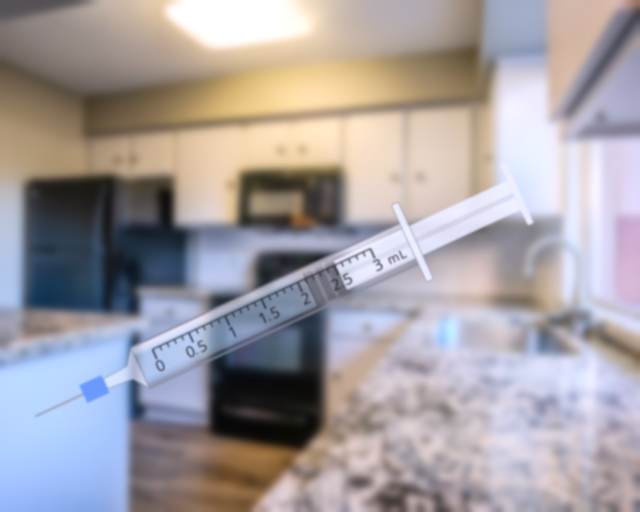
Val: 2.1
